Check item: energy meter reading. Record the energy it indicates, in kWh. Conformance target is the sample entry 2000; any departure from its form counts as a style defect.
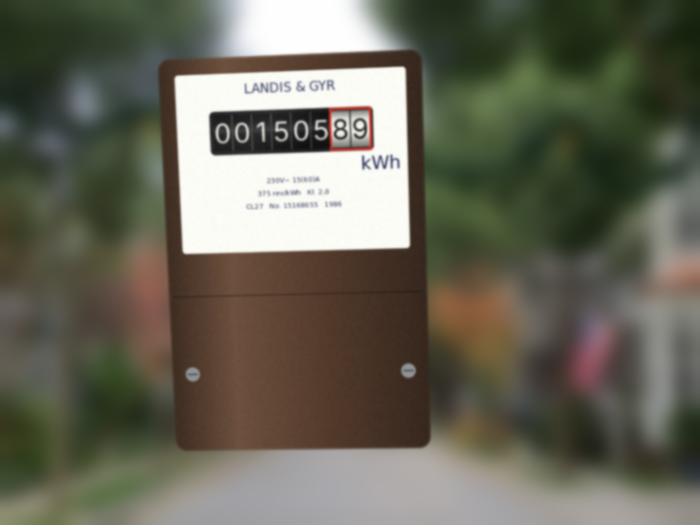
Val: 1505.89
